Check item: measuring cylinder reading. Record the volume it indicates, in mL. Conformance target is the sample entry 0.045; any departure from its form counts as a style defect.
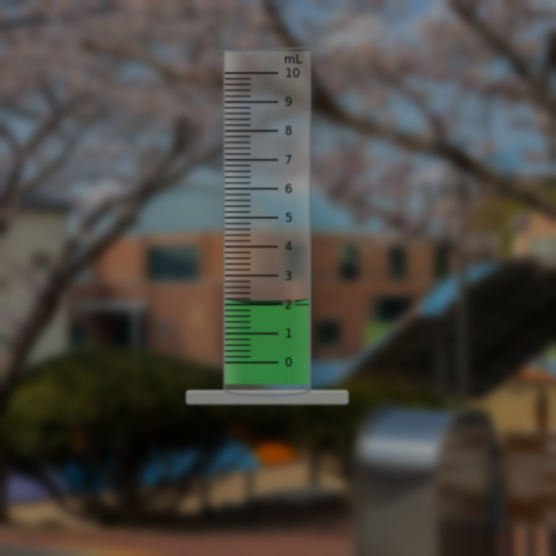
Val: 2
